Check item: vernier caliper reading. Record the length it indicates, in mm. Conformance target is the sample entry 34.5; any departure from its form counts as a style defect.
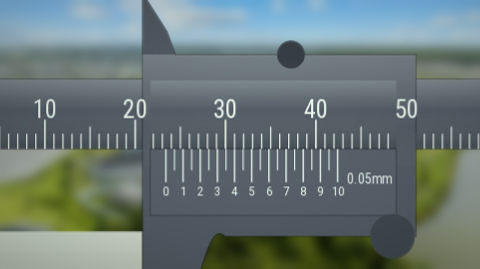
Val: 23.4
